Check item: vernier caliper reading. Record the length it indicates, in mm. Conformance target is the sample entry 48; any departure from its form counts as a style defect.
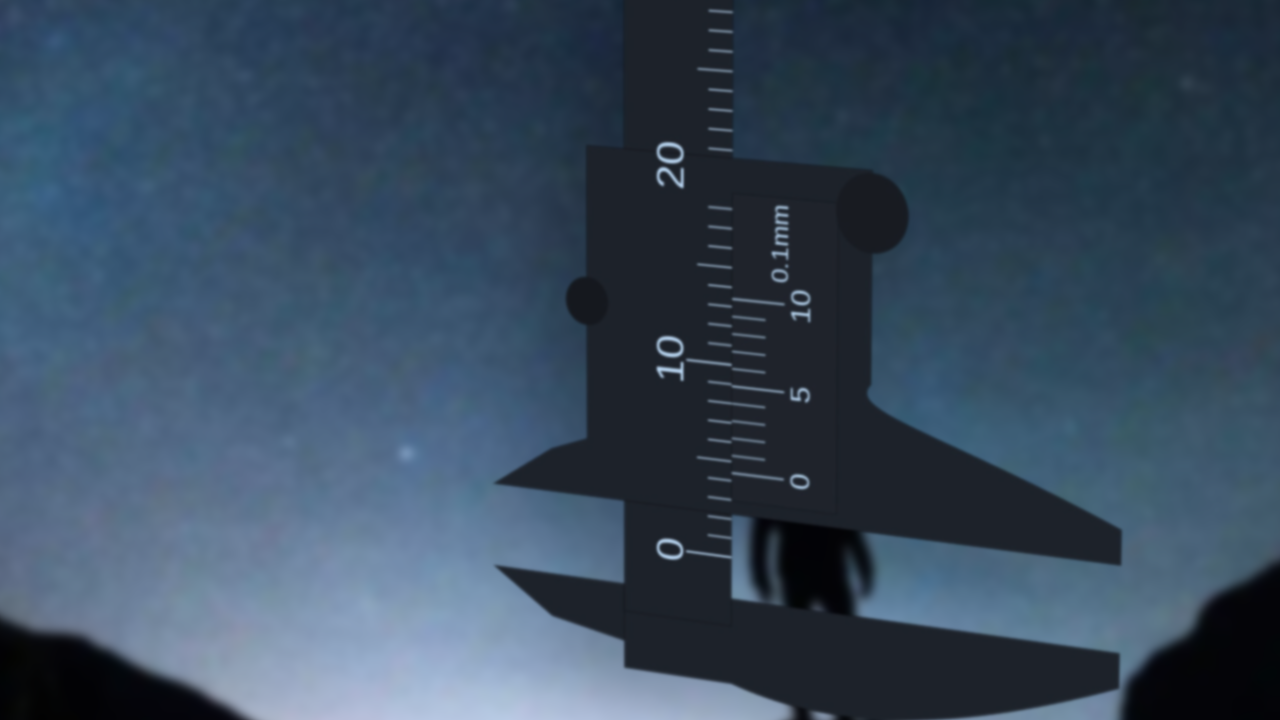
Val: 4.4
